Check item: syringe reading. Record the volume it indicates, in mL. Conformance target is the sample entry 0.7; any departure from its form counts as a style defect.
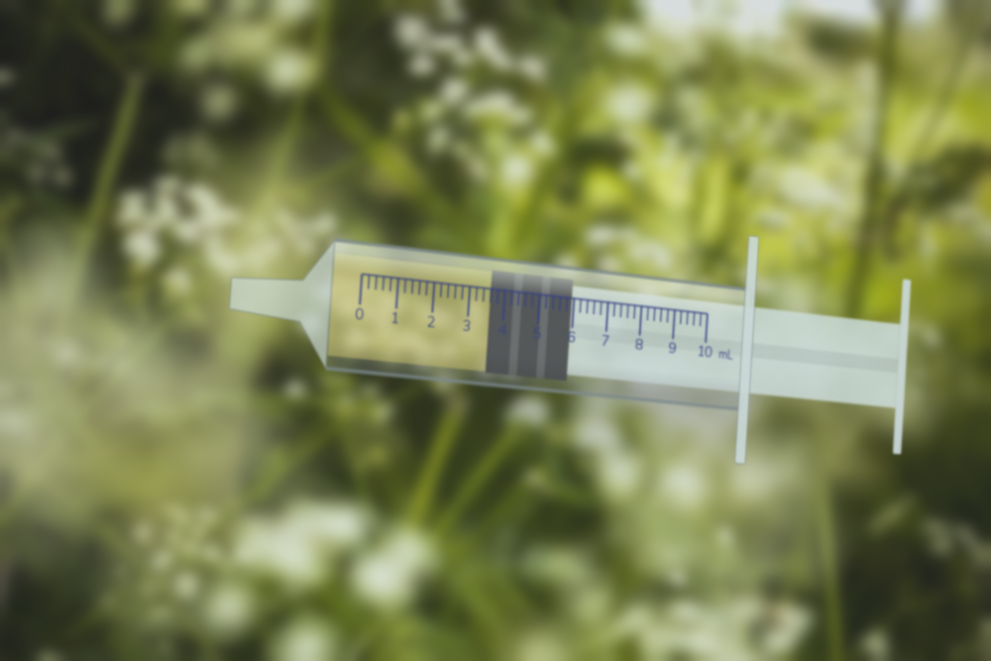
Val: 3.6
